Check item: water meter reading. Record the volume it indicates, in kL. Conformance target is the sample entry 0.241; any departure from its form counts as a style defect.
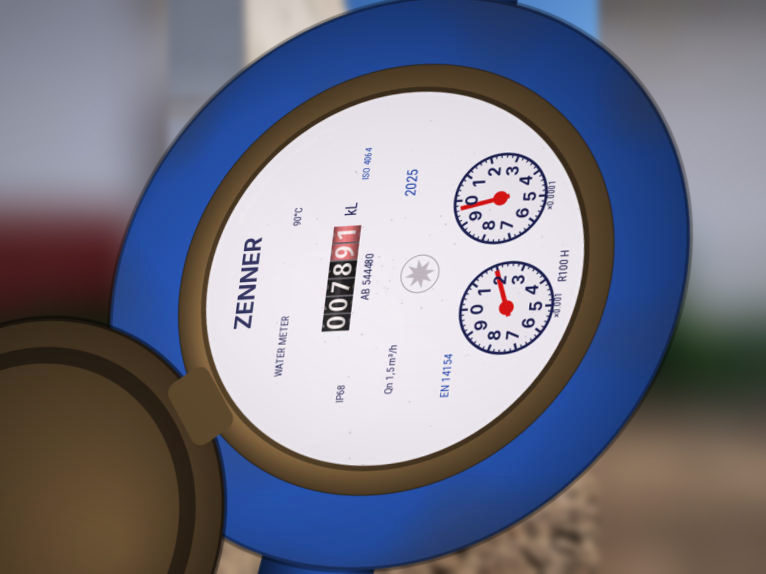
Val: 78.9119
